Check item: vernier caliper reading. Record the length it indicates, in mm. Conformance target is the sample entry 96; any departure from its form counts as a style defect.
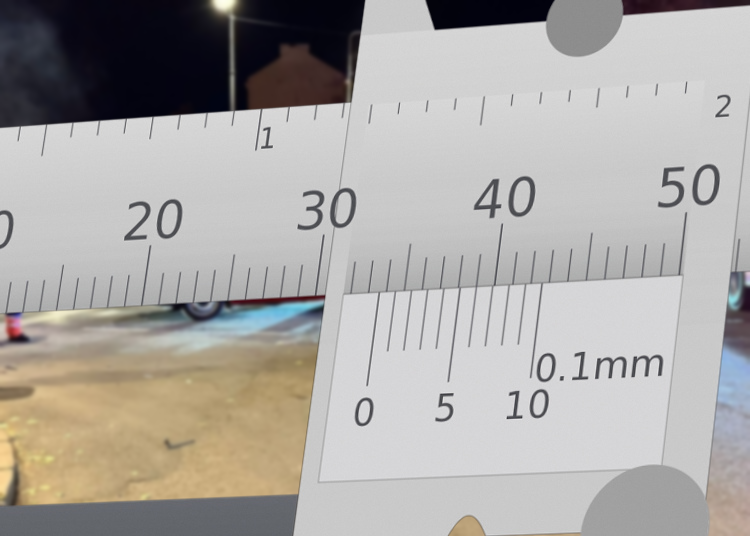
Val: 33.6
